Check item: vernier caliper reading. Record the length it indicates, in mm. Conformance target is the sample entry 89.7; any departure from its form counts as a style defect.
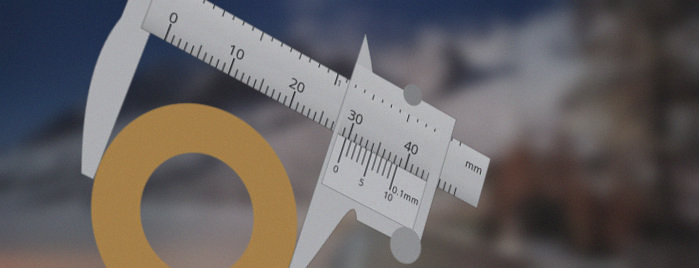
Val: 29.6
